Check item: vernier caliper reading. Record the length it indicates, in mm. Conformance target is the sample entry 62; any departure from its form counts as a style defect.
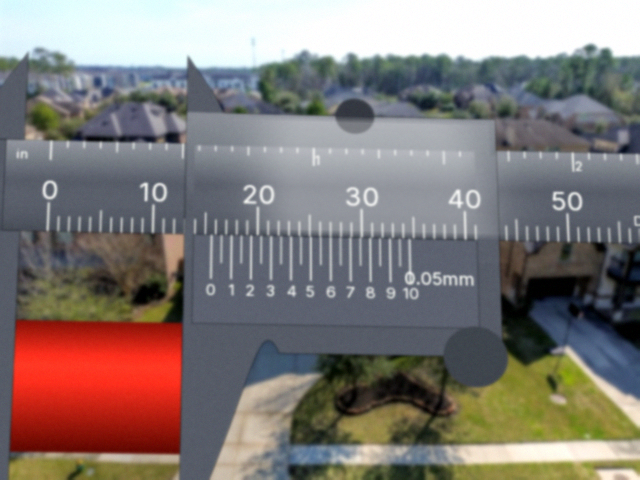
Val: 15.6
